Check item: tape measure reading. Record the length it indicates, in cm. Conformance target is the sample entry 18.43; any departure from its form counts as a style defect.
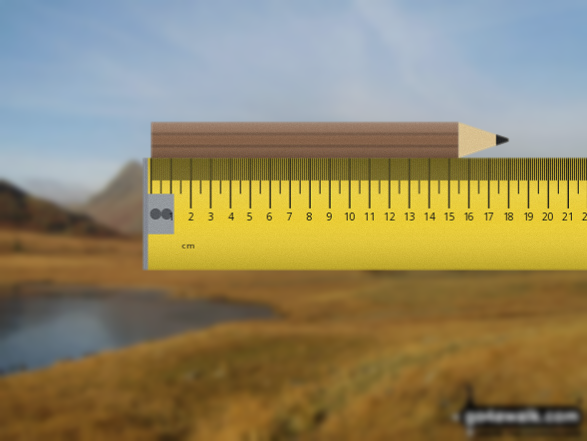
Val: 18
